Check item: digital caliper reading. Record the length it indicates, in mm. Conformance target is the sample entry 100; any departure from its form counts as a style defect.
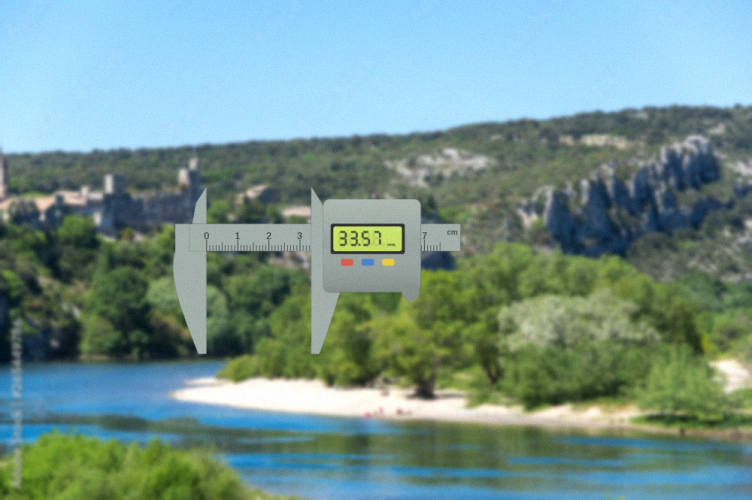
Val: 33.57
